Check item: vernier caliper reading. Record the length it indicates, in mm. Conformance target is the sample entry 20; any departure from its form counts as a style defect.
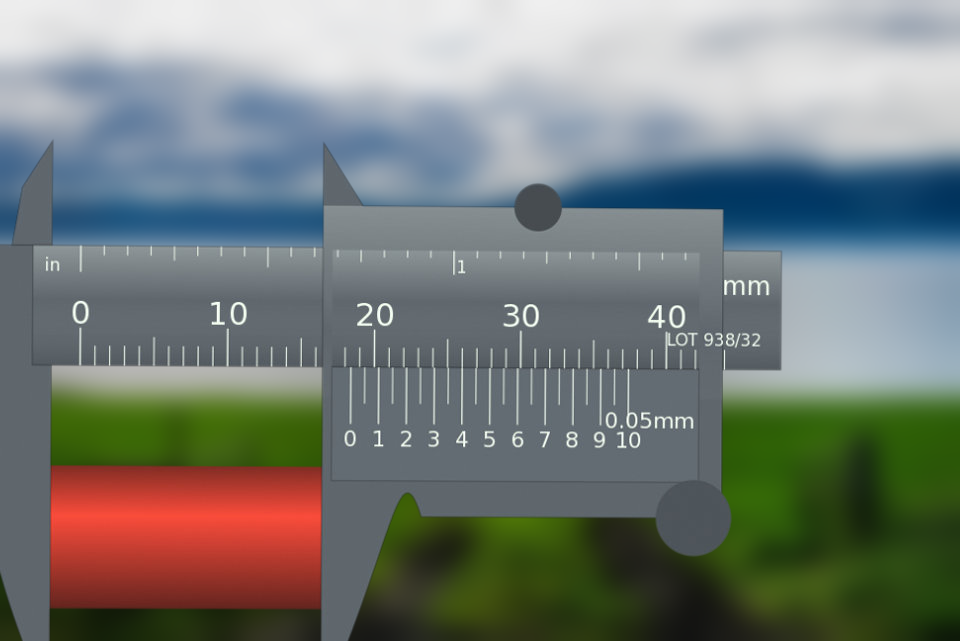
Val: 18.4
